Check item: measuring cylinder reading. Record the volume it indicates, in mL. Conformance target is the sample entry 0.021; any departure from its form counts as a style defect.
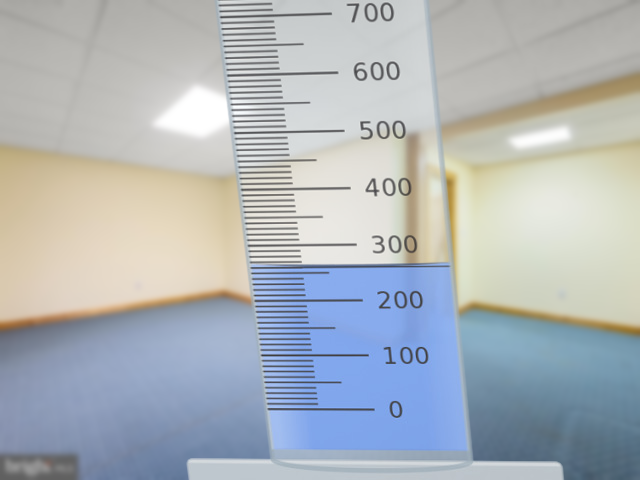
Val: 260
